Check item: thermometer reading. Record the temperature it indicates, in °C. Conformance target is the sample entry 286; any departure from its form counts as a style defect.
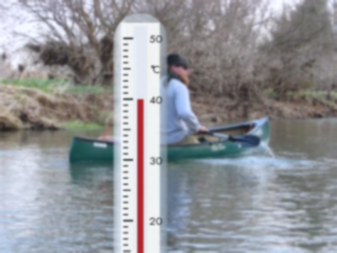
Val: 40
